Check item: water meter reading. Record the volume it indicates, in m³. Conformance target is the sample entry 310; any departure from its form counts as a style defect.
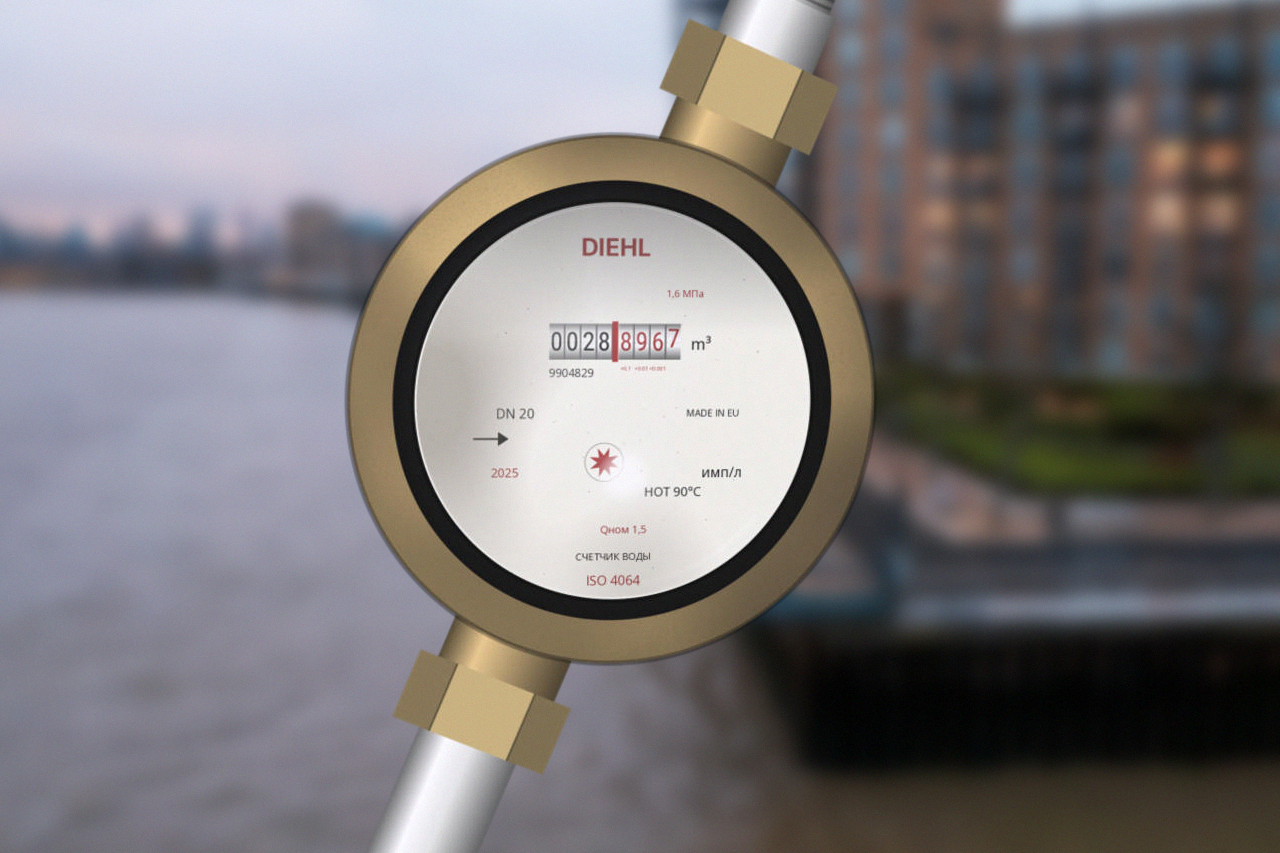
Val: 28.8967
